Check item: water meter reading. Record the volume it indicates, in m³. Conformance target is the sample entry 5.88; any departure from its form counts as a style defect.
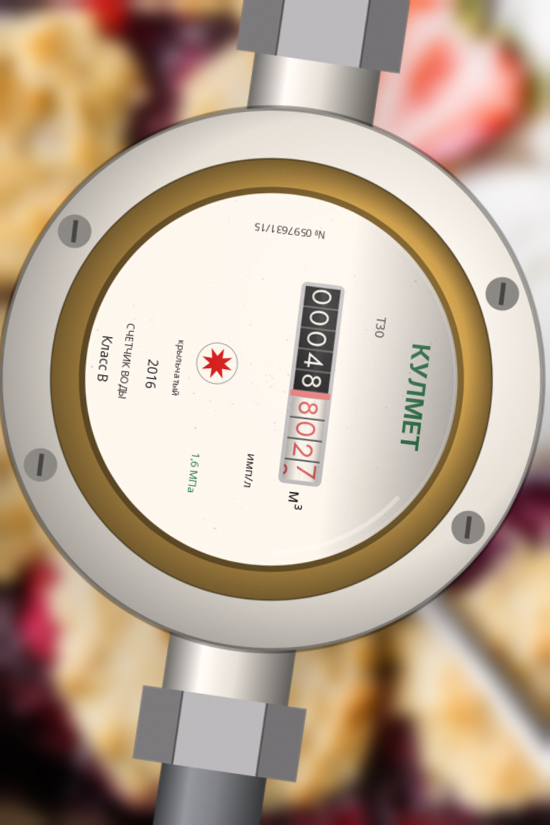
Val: 48.8027
